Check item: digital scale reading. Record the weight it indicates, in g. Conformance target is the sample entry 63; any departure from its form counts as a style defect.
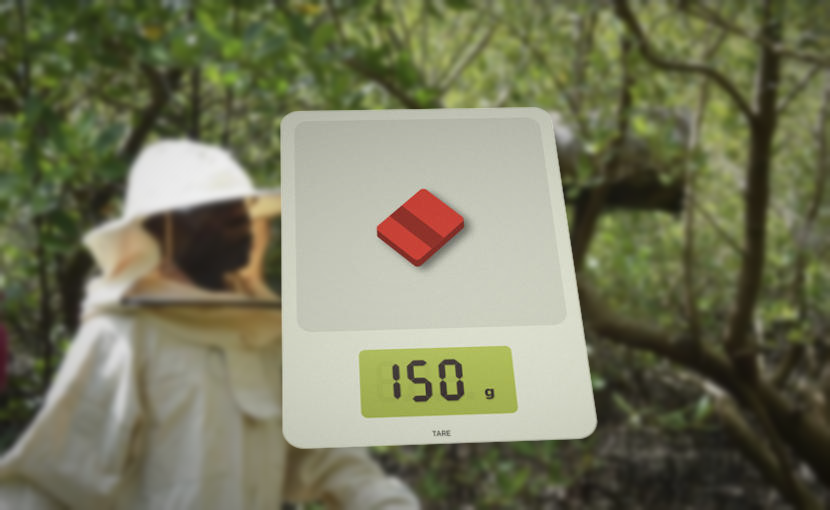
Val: 150
